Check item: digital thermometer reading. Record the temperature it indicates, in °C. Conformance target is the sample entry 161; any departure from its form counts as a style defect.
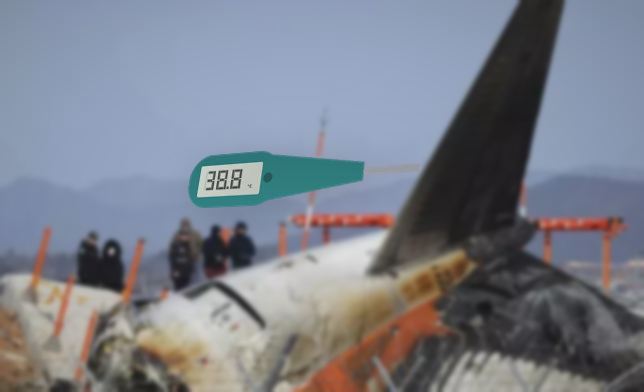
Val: 38.8
